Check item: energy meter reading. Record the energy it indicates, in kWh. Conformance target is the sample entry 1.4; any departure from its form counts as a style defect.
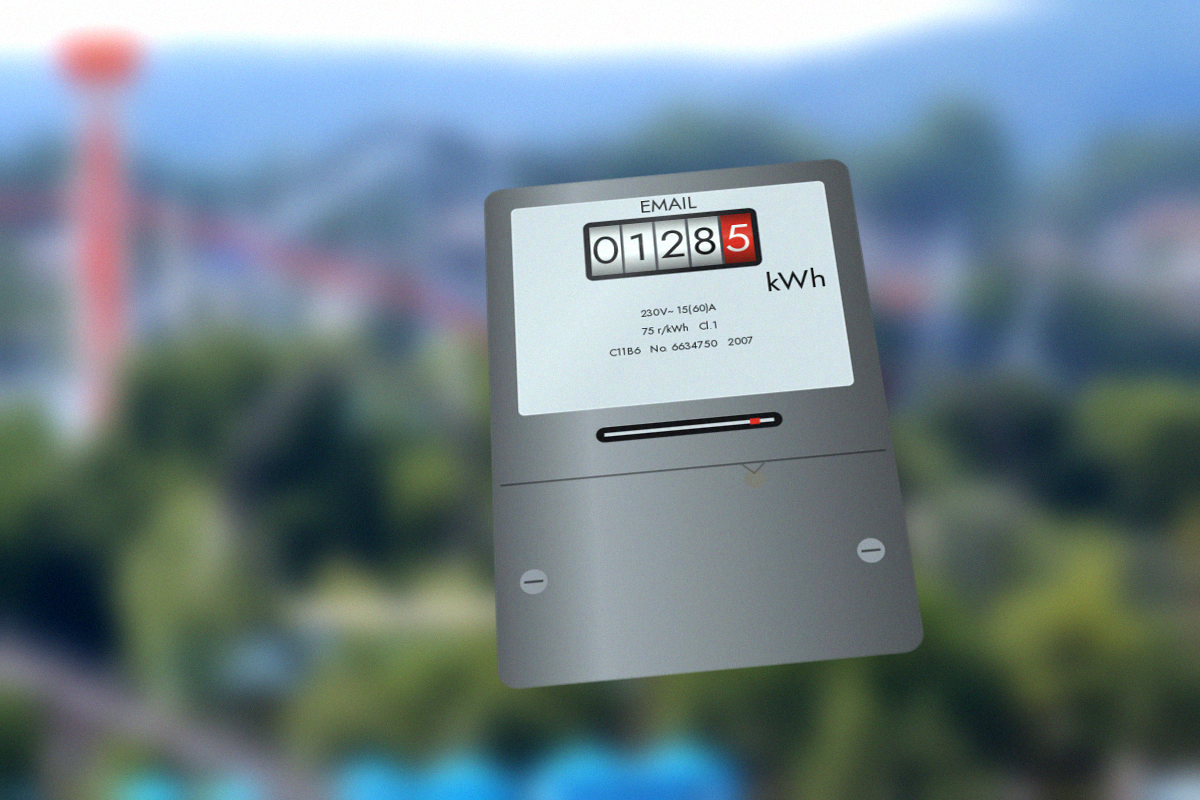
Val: 128.5
